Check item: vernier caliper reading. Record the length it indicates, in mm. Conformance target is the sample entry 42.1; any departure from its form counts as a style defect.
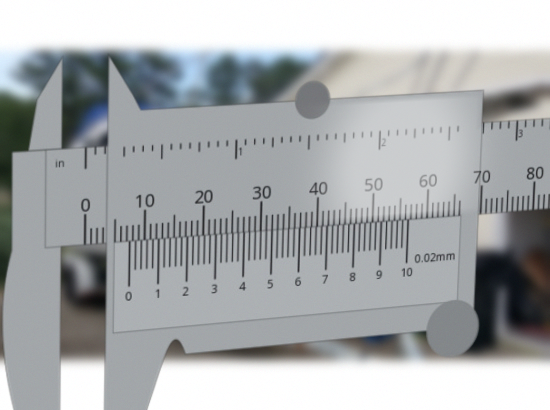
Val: 7.5
